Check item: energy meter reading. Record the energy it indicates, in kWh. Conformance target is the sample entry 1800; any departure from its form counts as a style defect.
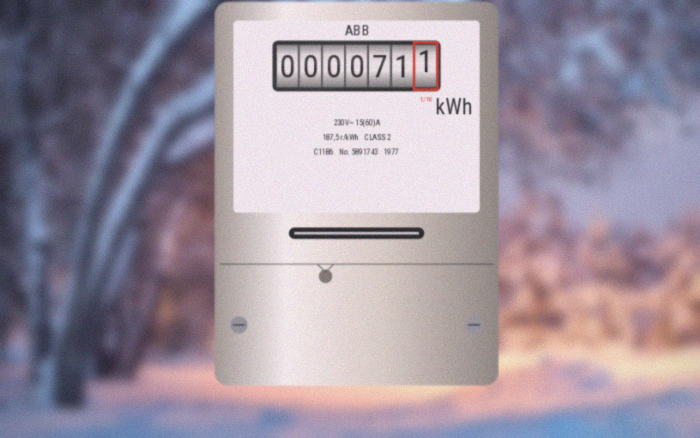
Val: 71.1
